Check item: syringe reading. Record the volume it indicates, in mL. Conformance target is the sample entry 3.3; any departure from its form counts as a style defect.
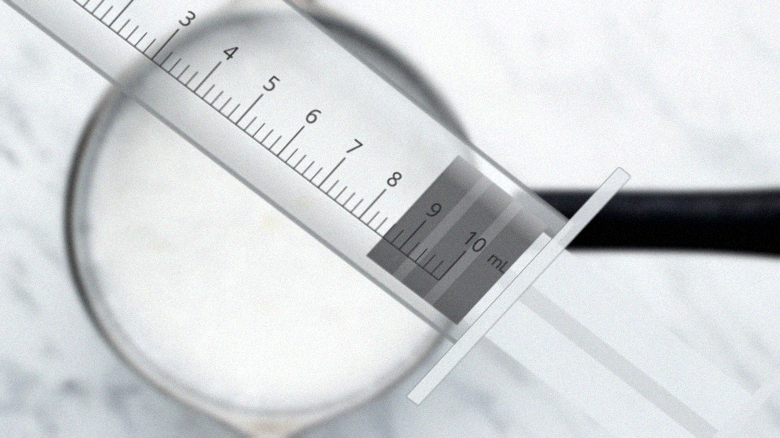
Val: 8.6
